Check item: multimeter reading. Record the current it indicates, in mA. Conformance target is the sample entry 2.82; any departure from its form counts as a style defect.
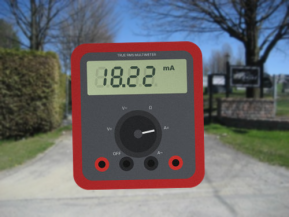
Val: 18.22
